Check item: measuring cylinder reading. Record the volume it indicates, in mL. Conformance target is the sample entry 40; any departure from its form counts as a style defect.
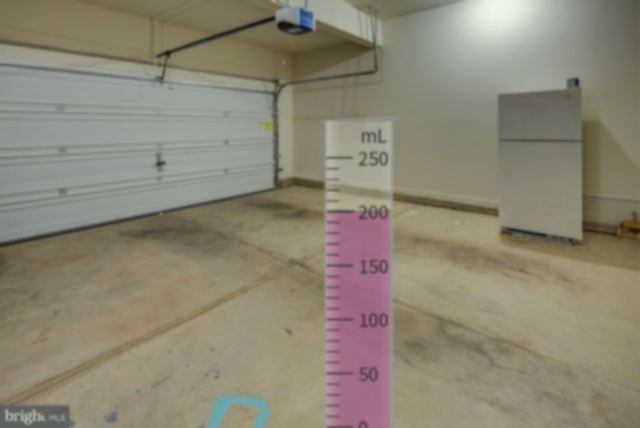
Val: 200
